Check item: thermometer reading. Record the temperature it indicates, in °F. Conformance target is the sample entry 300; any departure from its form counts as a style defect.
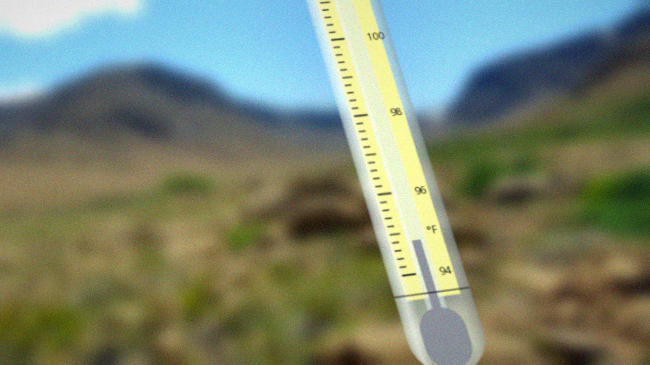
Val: 94.8
